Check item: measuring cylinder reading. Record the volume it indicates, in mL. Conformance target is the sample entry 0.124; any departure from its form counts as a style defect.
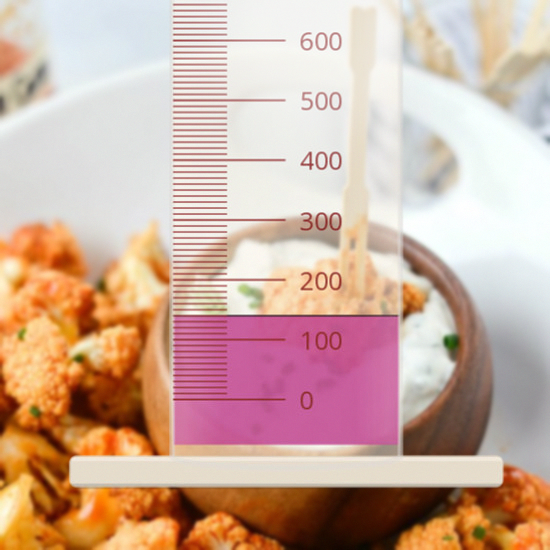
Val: 140
